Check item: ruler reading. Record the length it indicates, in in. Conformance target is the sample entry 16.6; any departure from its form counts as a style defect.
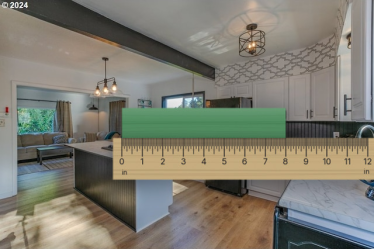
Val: 8
